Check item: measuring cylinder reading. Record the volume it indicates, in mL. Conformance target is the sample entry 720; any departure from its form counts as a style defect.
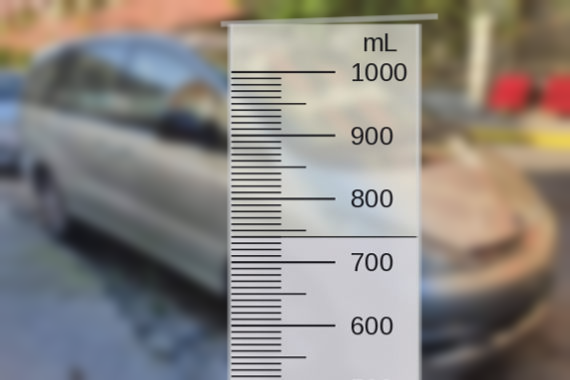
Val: 740
